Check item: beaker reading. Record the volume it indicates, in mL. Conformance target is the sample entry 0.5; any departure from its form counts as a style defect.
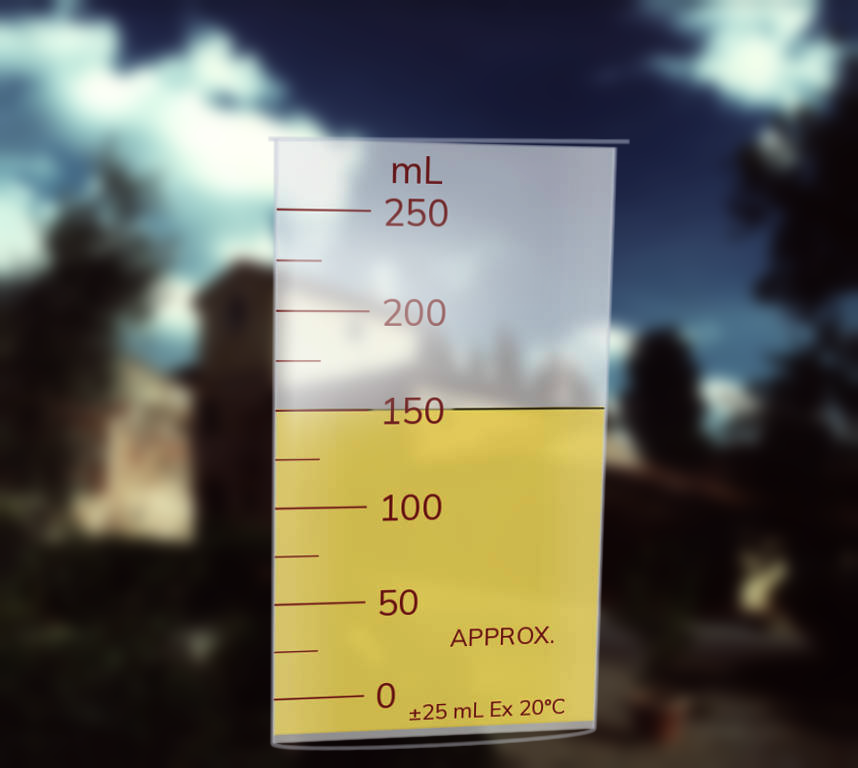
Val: 150
